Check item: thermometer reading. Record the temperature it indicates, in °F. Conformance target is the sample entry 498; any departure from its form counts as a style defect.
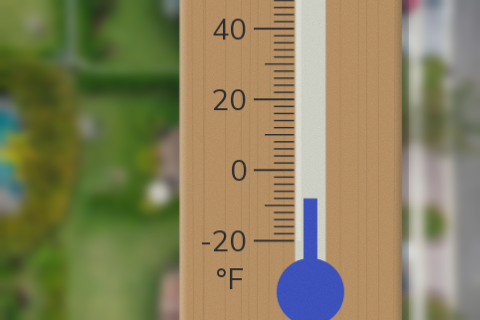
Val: -8
